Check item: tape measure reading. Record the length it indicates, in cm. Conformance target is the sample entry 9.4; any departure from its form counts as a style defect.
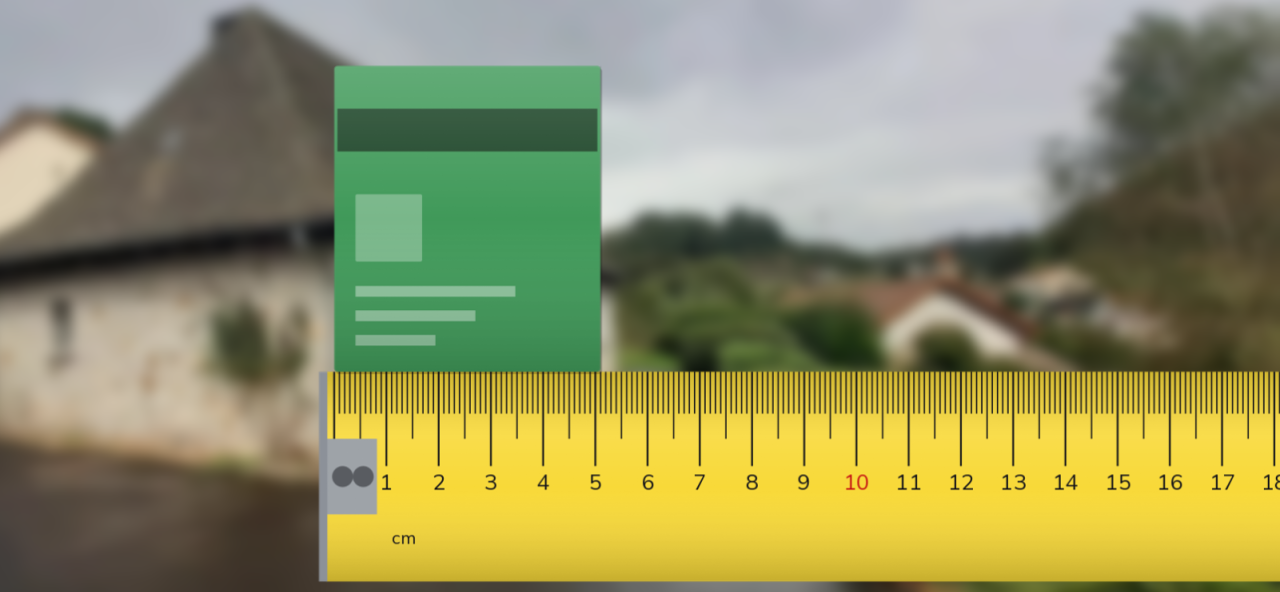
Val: 5.1
